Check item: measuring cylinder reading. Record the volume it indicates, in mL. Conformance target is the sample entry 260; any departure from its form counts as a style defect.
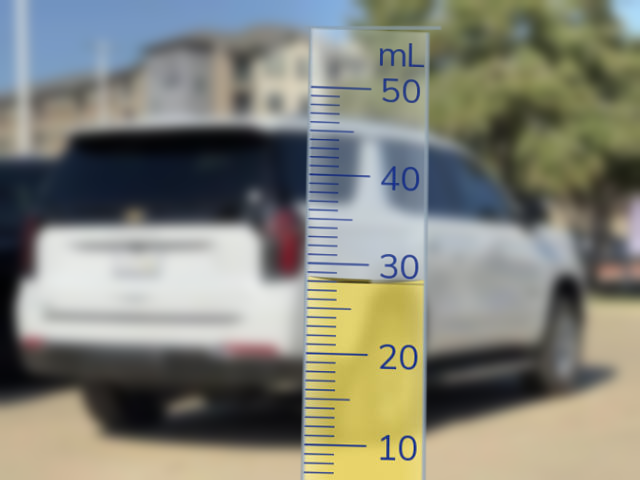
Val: 28
